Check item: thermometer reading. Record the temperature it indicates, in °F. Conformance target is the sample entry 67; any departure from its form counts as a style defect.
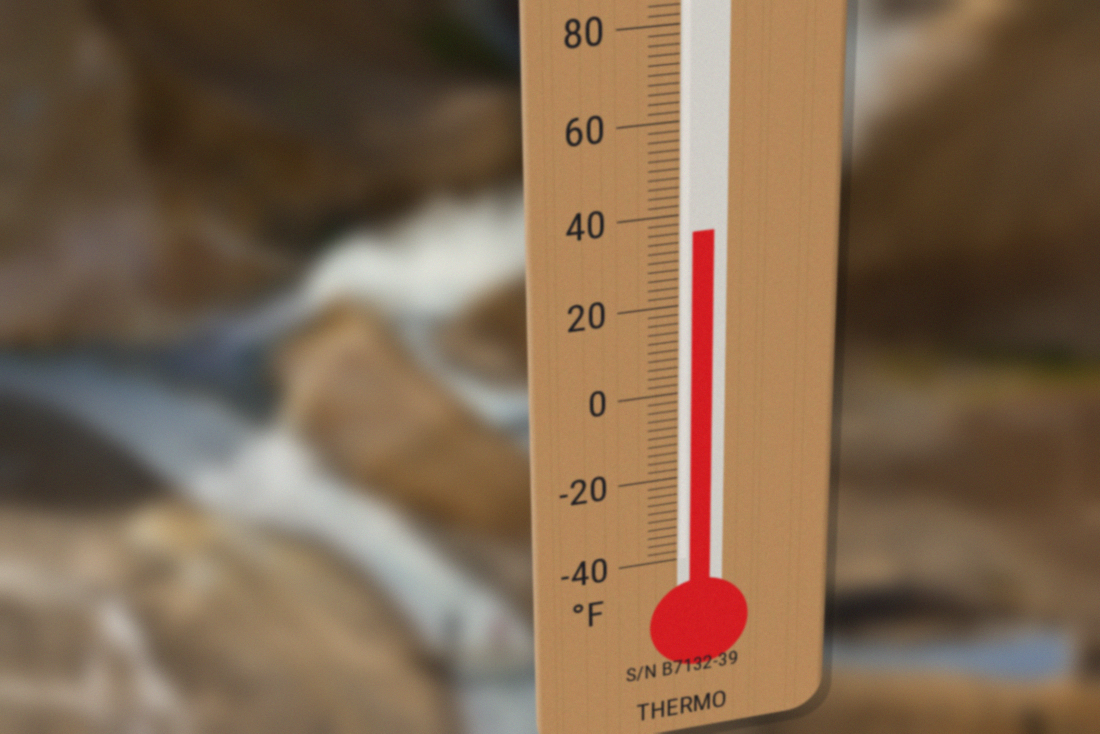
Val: 36
